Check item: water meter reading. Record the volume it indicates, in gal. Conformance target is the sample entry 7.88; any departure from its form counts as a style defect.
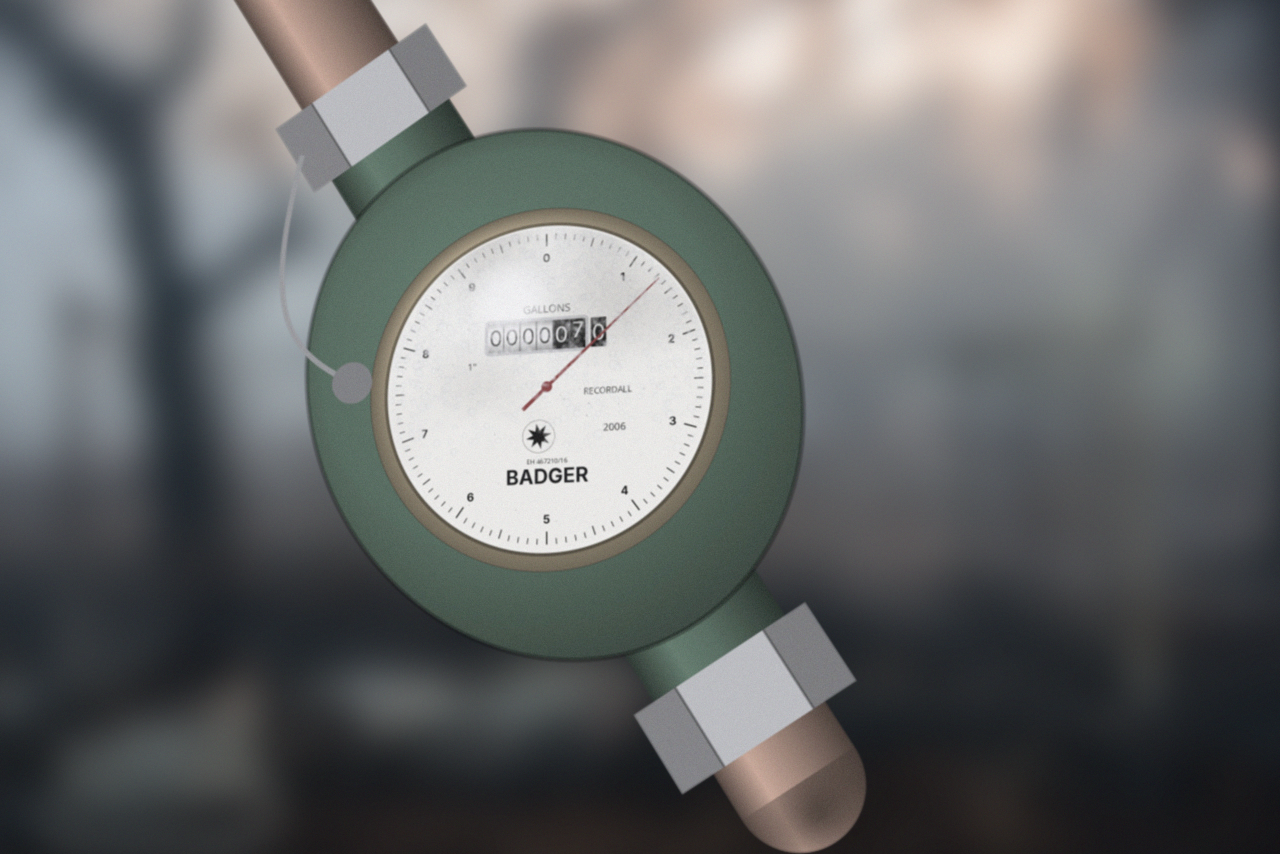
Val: 71.3
